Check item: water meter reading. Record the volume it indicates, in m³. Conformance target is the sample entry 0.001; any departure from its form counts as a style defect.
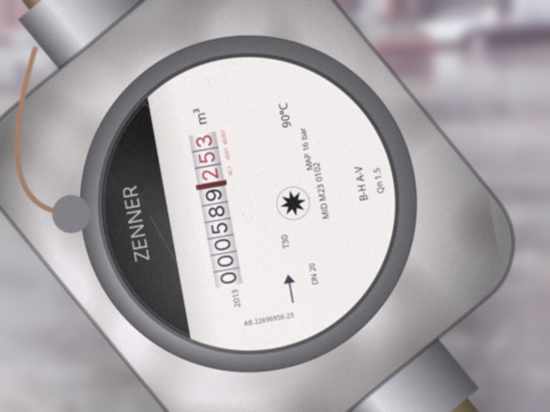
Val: 589.253
